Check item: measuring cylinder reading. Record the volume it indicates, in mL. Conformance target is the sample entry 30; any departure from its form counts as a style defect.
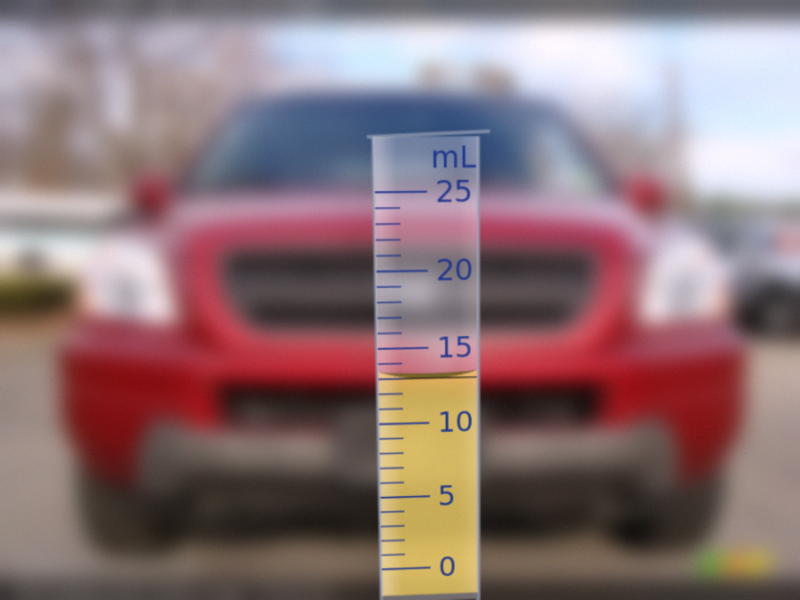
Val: 13
